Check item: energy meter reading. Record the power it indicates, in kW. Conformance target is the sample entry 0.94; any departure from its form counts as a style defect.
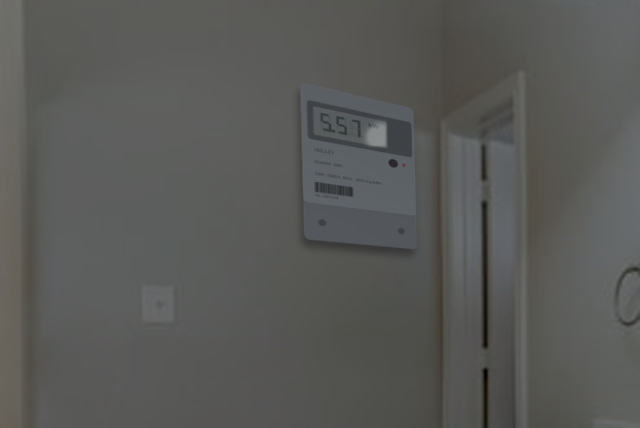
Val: 5.57
